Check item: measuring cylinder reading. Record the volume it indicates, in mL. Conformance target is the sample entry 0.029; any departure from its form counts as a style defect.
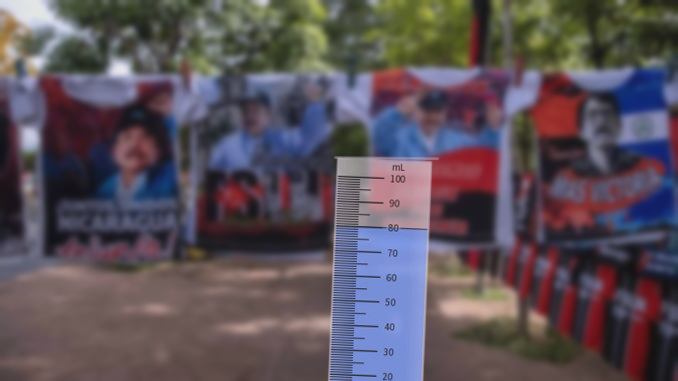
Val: 80
